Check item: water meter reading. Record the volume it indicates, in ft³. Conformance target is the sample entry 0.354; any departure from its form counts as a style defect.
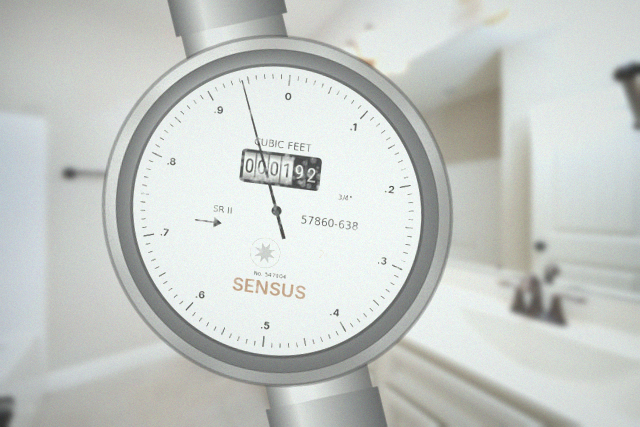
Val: 191.94
